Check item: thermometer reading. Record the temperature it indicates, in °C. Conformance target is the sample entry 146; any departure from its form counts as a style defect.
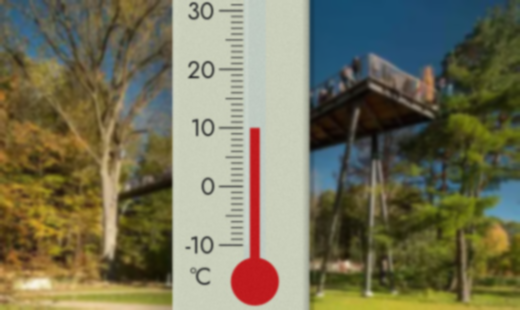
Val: 10
